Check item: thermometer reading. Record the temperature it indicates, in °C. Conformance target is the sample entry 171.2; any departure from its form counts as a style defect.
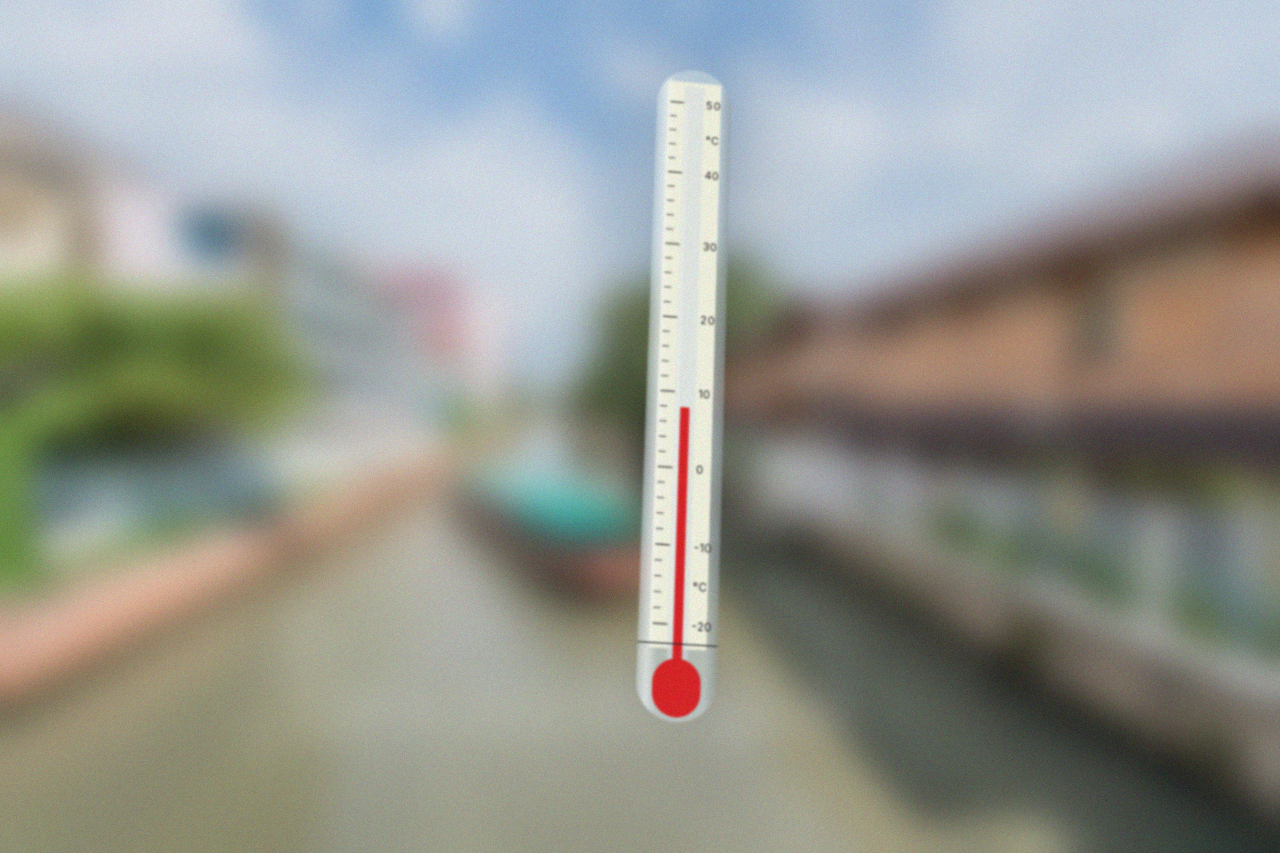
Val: 8
